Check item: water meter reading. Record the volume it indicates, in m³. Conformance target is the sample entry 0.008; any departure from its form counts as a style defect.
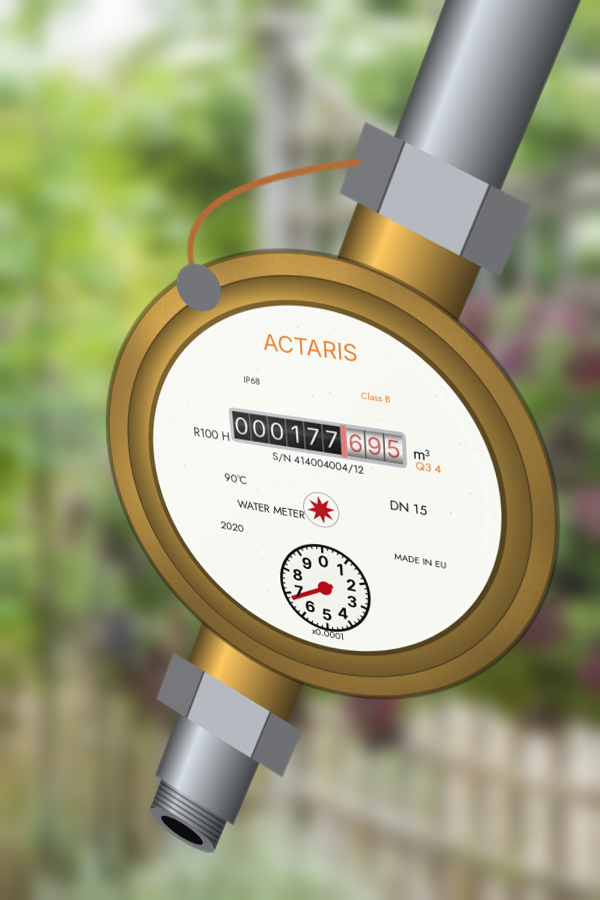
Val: 177.6956
